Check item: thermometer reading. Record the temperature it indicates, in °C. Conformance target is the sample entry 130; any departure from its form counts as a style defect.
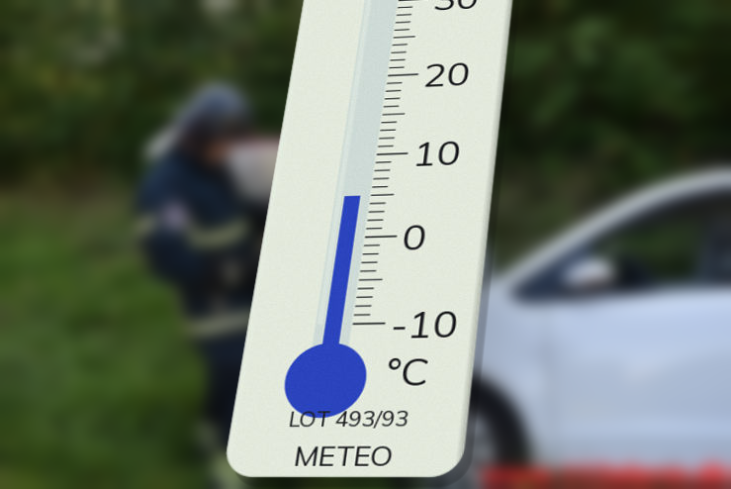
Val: 5
